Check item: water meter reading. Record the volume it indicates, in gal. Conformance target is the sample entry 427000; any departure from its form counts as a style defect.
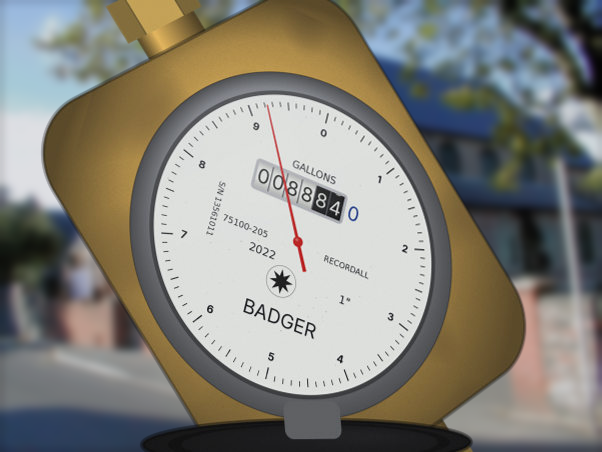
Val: 88839.2
